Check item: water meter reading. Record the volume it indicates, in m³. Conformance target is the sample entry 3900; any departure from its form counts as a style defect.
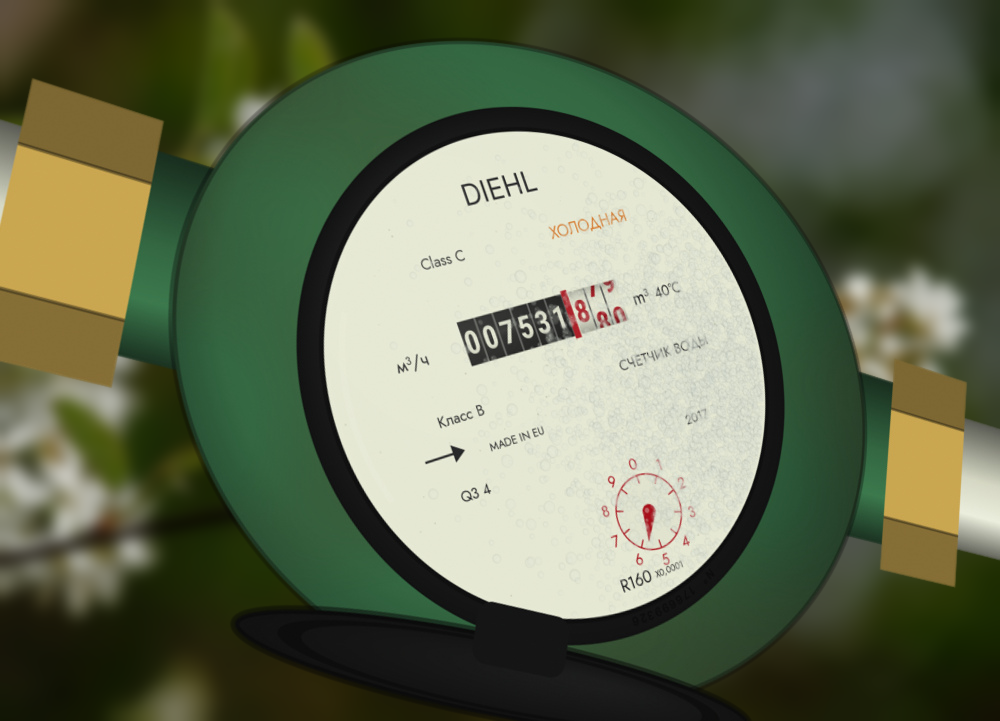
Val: 7531.8795
